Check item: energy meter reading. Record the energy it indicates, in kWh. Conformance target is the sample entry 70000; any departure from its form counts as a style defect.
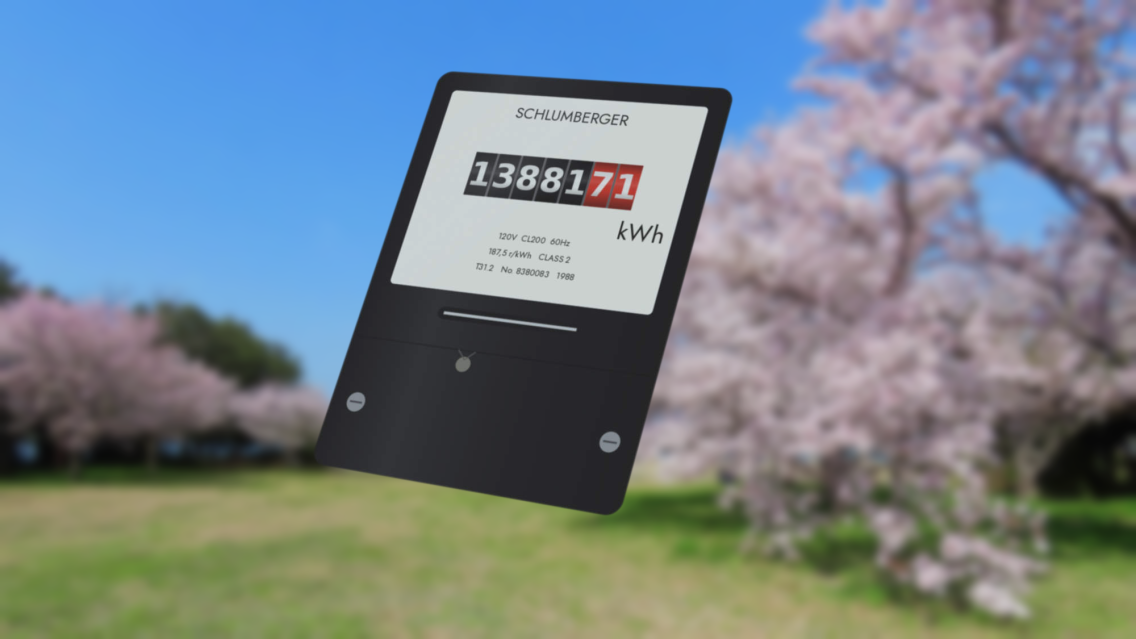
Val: 13881.71
